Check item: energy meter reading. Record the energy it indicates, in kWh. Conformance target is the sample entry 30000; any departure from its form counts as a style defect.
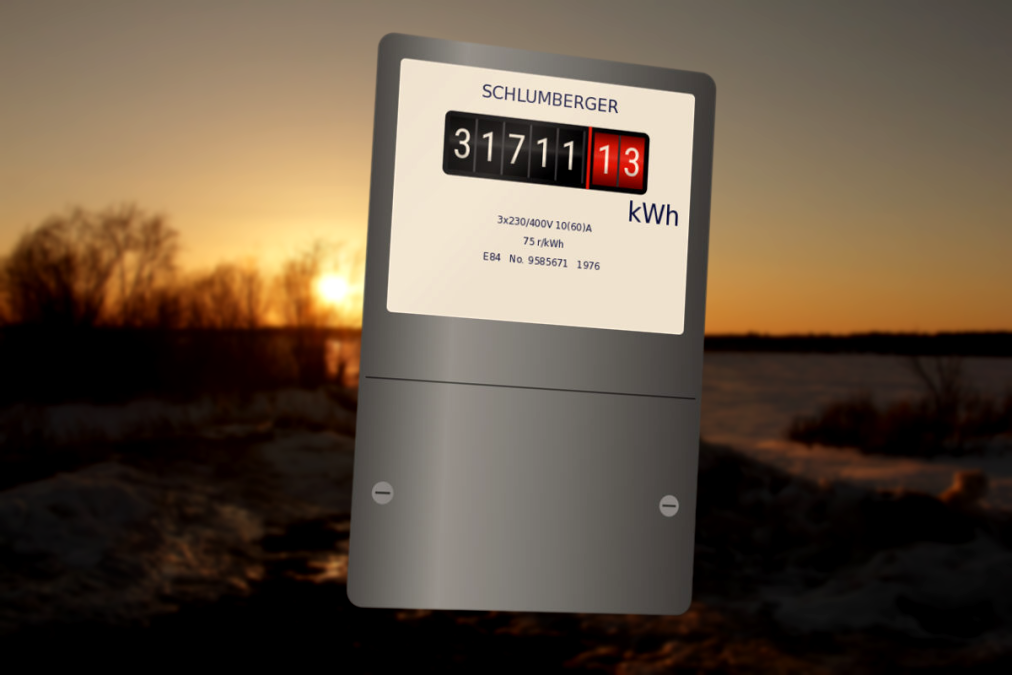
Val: 31711.13
